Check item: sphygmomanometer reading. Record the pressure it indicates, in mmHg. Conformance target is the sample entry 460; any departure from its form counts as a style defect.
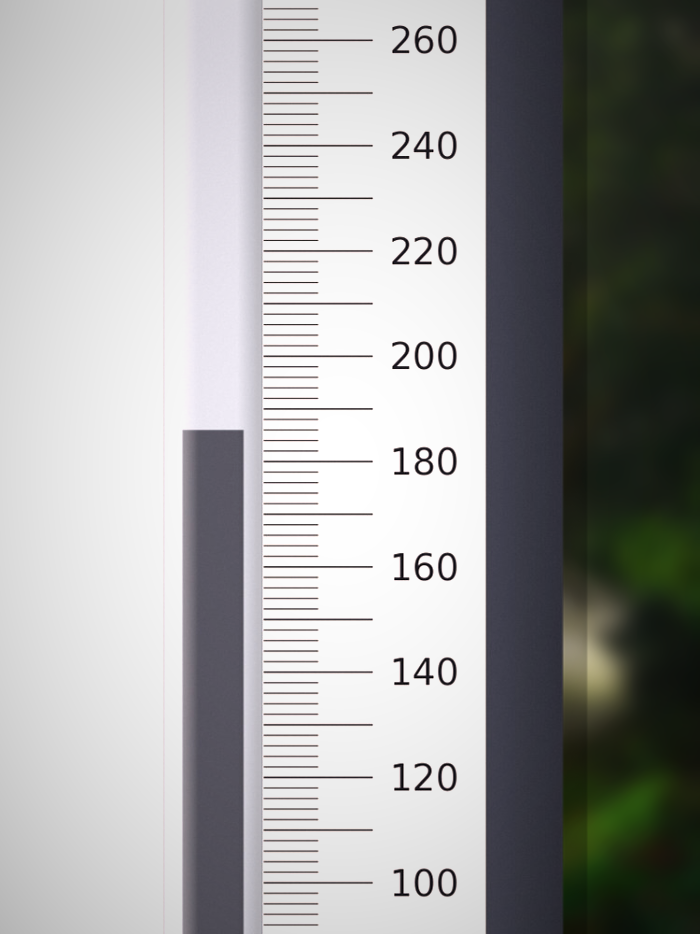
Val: 186
